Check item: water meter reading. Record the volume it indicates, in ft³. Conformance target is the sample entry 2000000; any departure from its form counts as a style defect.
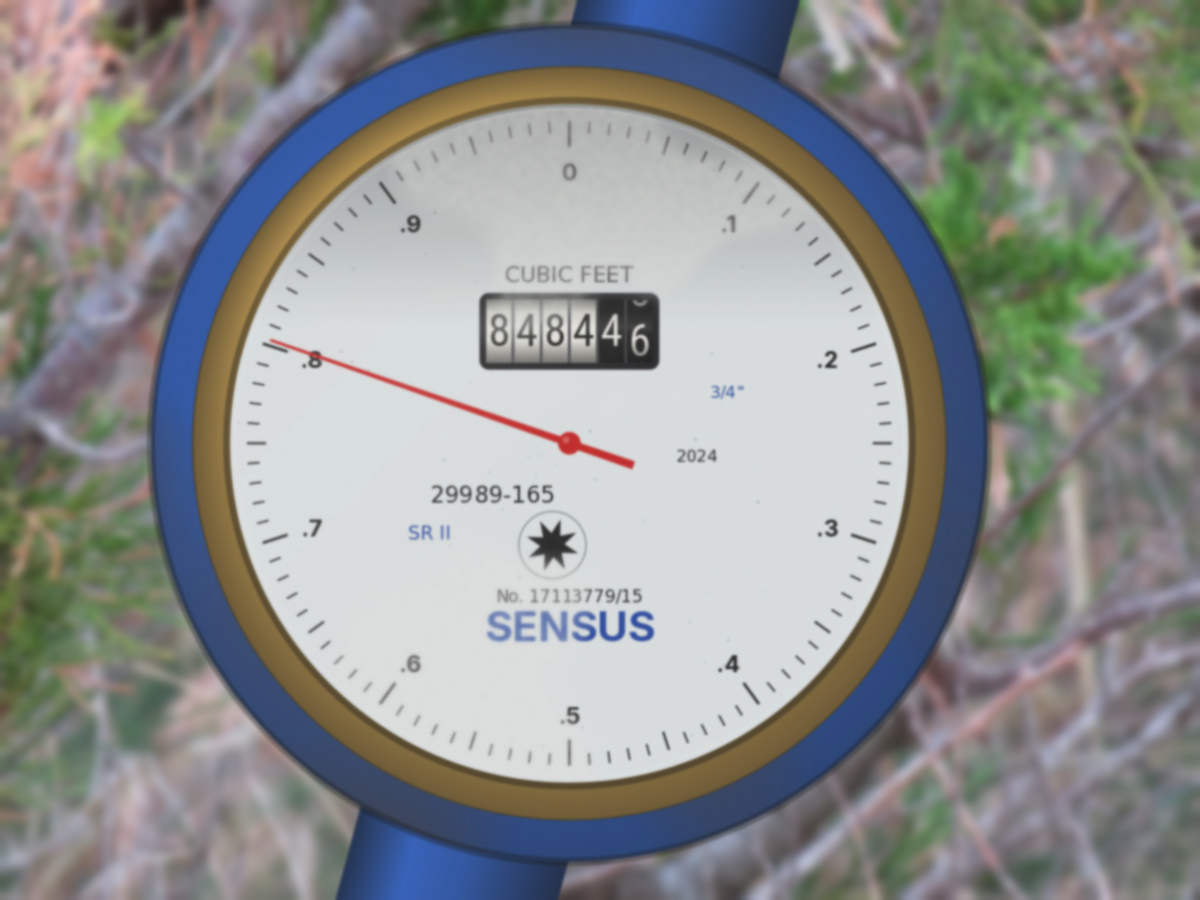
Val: 848445.80
